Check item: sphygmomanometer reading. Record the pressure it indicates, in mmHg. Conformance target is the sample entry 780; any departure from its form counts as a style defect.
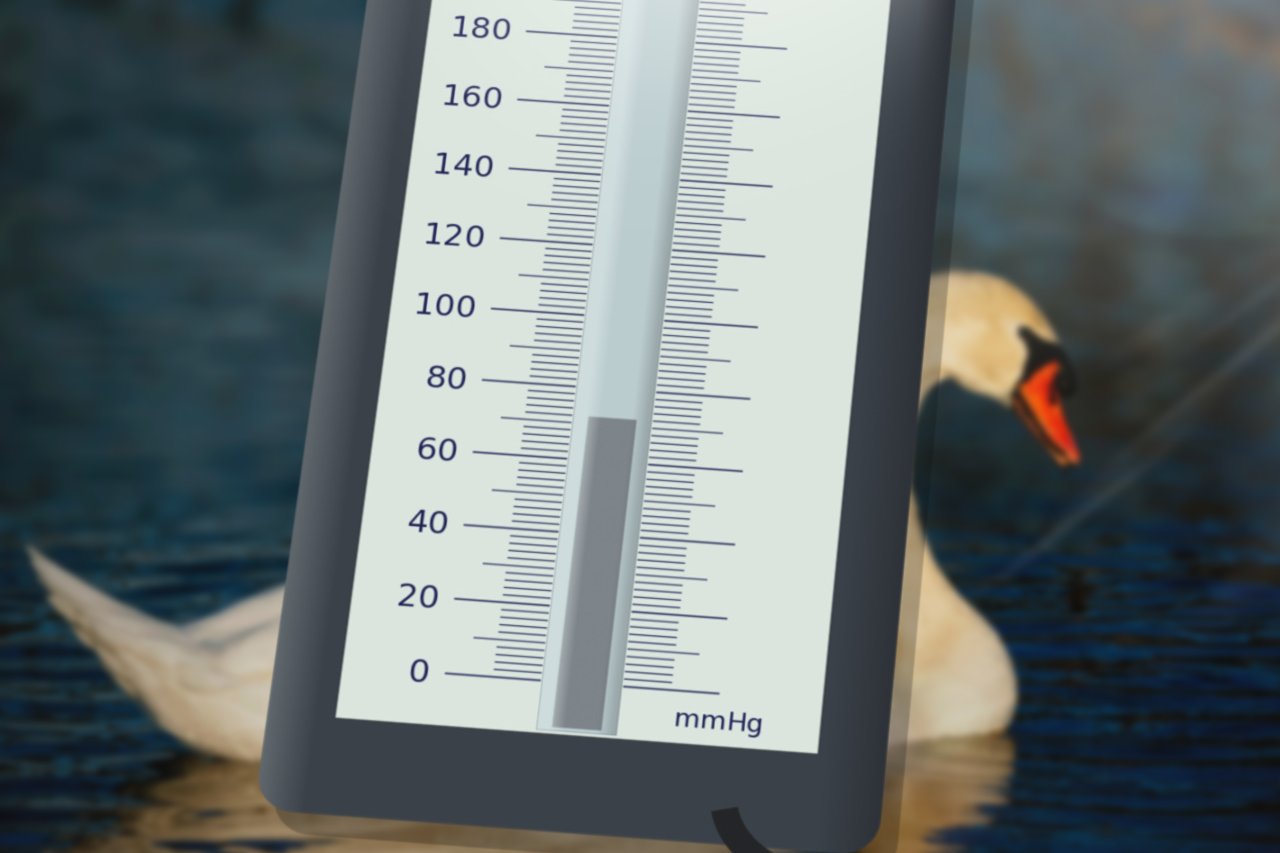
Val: 72
